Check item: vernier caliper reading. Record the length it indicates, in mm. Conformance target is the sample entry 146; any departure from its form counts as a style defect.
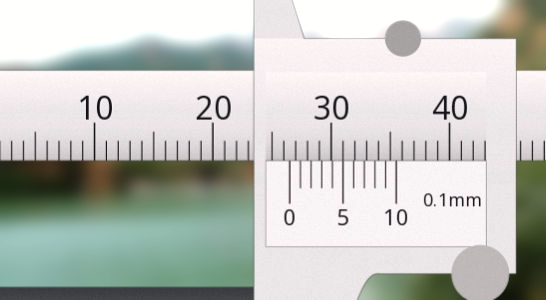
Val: 26.5
